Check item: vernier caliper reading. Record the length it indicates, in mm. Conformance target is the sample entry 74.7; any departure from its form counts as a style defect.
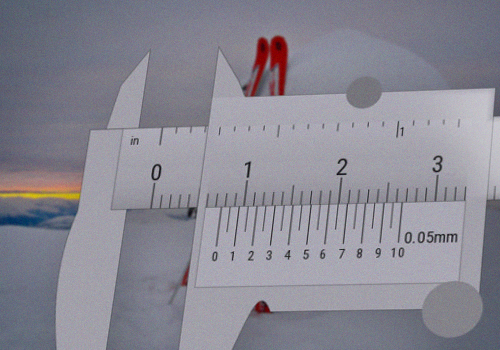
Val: 7.6
